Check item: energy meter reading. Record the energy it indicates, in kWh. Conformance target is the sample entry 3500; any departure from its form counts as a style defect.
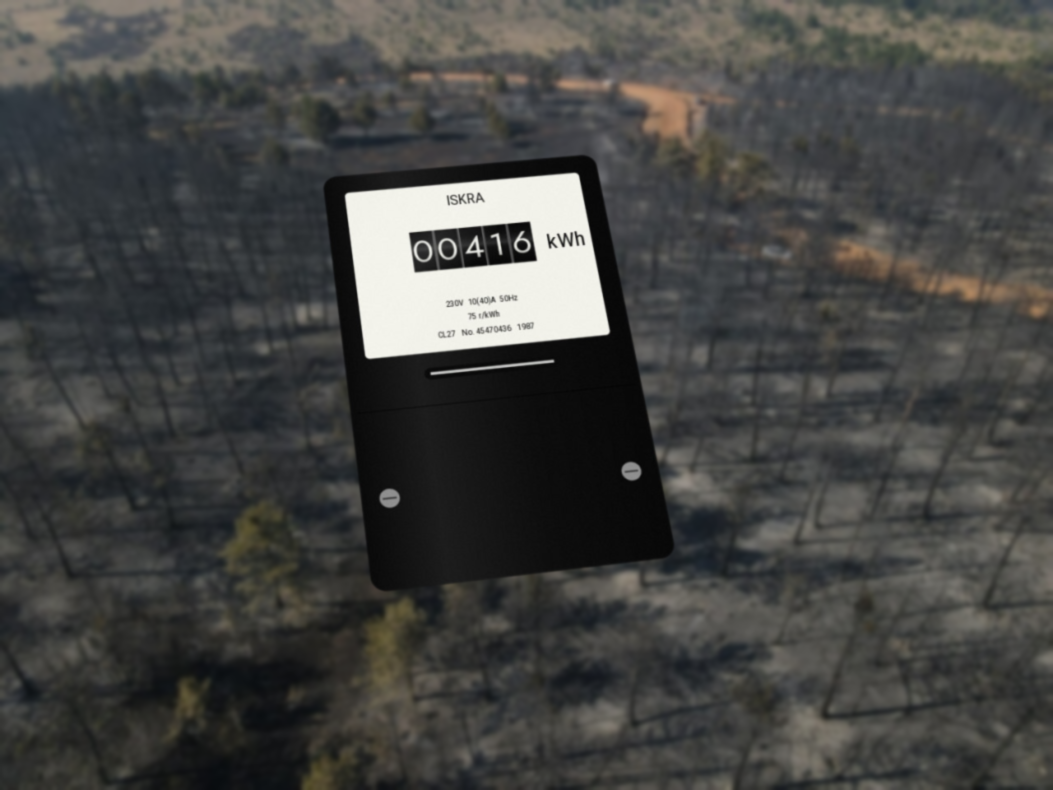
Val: 416
